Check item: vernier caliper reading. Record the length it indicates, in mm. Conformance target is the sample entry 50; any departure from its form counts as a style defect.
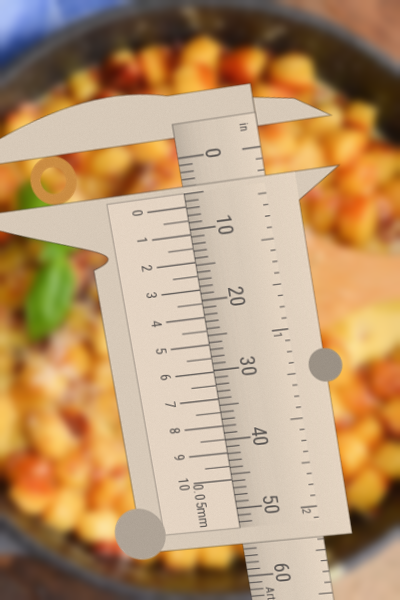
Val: 6.8
